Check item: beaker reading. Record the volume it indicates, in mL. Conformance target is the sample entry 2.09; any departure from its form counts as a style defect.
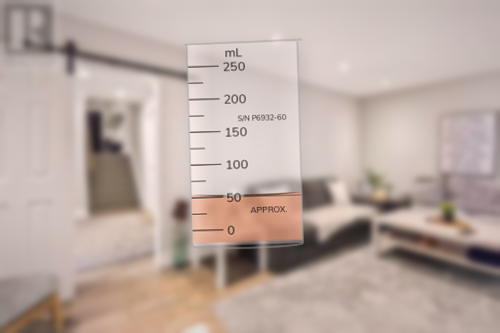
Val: 50
